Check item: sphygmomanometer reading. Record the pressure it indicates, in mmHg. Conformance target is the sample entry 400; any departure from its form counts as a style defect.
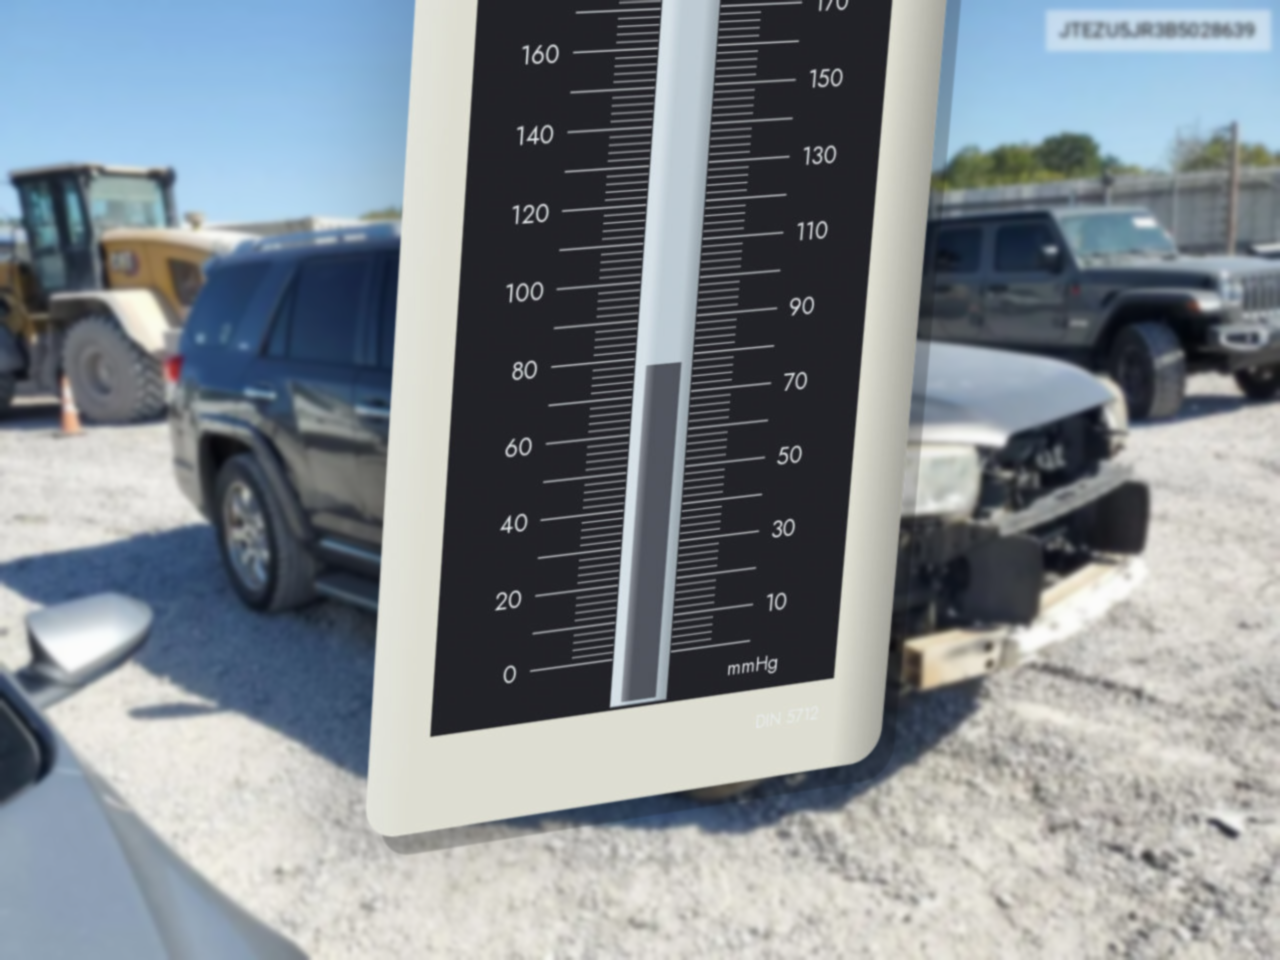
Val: 78
